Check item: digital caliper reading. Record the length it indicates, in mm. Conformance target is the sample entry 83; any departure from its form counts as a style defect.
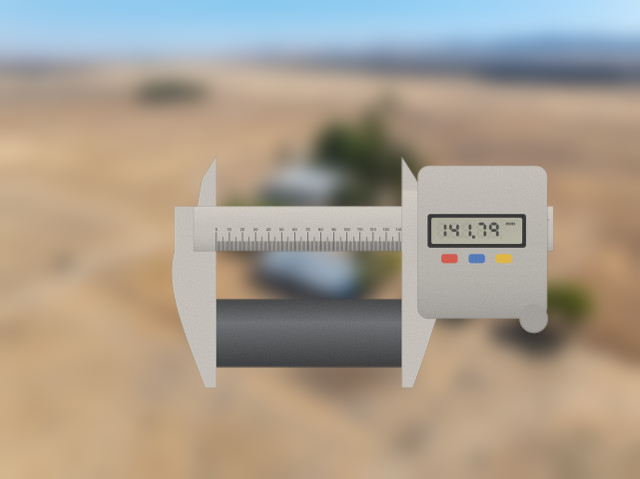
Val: 141.79
